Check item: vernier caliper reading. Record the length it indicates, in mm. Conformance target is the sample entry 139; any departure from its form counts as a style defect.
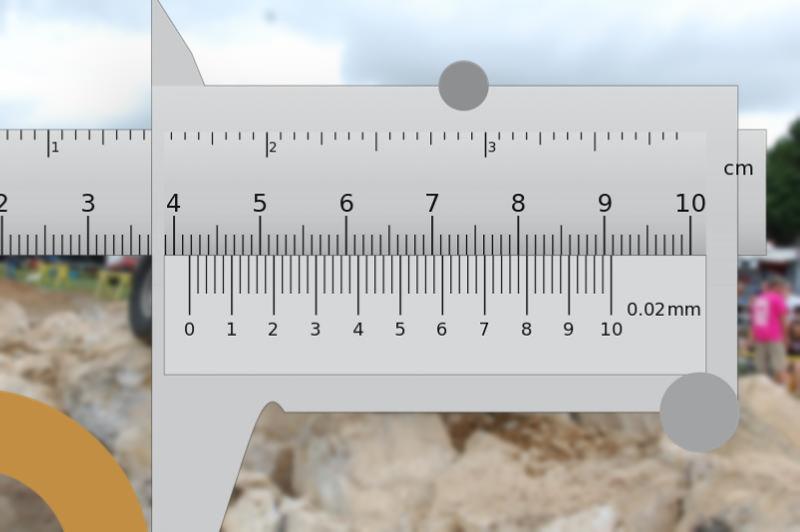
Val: 41.8
